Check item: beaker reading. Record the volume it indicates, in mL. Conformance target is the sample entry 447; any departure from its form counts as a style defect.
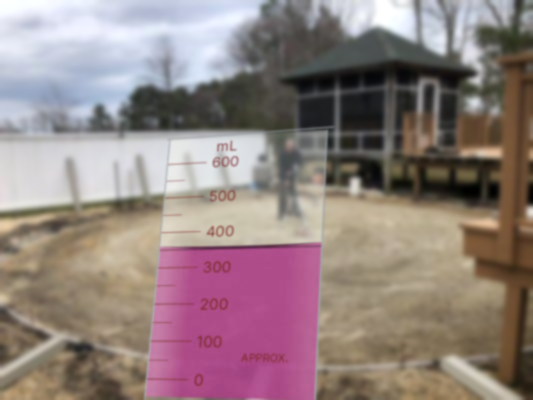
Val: 350
